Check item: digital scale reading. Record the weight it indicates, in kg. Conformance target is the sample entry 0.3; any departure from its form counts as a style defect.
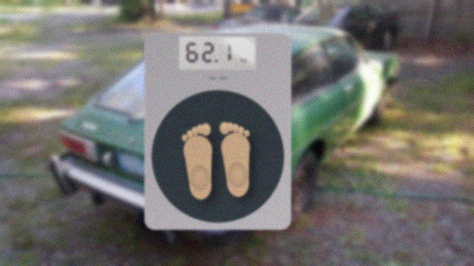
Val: 62.1
